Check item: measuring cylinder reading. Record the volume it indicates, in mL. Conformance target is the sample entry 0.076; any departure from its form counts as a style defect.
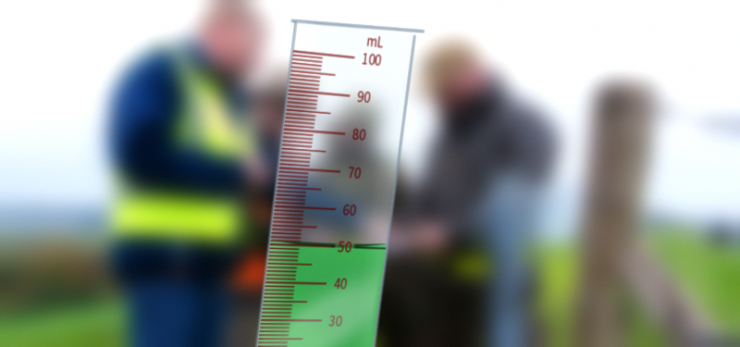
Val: 50
